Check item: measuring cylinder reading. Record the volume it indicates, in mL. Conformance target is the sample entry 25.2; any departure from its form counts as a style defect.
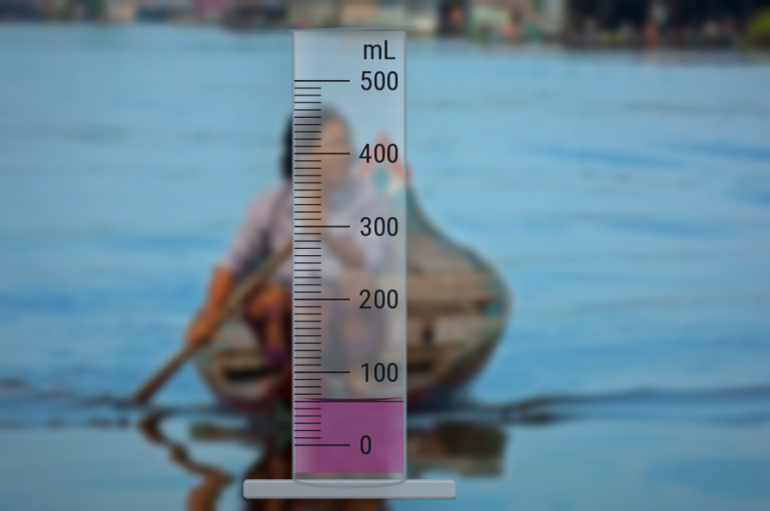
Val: 60
